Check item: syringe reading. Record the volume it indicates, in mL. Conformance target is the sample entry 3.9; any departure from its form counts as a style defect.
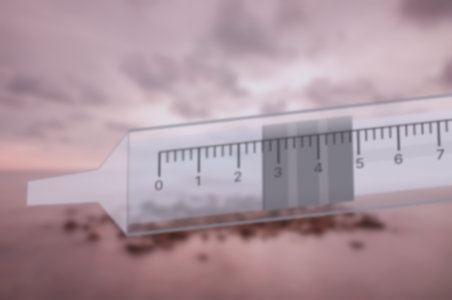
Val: 2.6
